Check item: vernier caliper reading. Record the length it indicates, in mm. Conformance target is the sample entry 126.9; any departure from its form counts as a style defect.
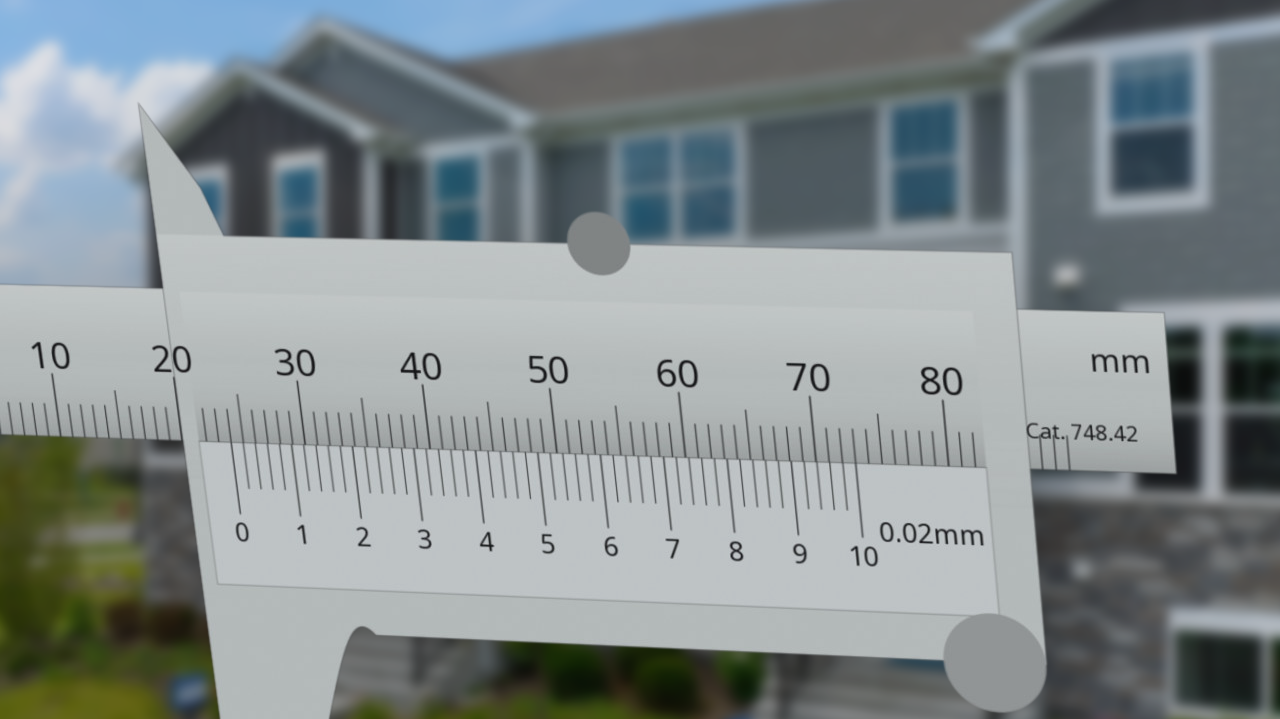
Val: 24.0
